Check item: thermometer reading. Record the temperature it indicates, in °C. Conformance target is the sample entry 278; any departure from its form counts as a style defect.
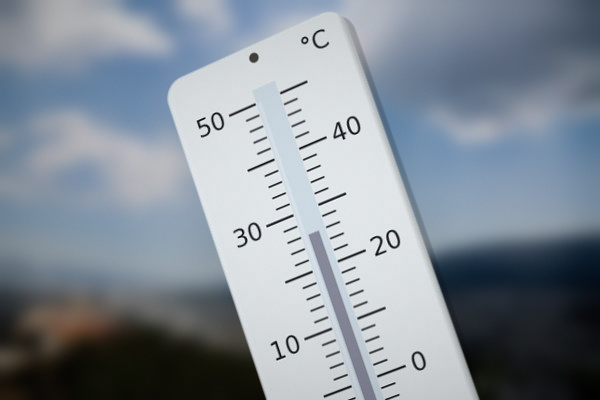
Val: 26
